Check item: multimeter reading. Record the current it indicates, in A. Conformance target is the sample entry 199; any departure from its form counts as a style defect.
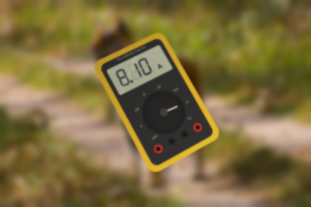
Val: 8.10
